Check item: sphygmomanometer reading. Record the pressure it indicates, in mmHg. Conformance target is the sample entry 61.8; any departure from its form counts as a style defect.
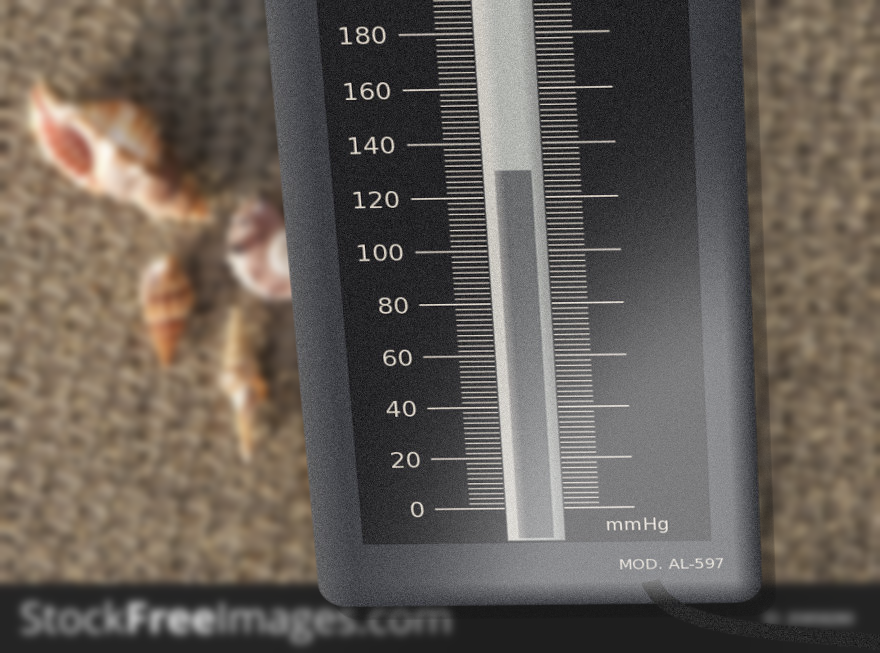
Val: 130
